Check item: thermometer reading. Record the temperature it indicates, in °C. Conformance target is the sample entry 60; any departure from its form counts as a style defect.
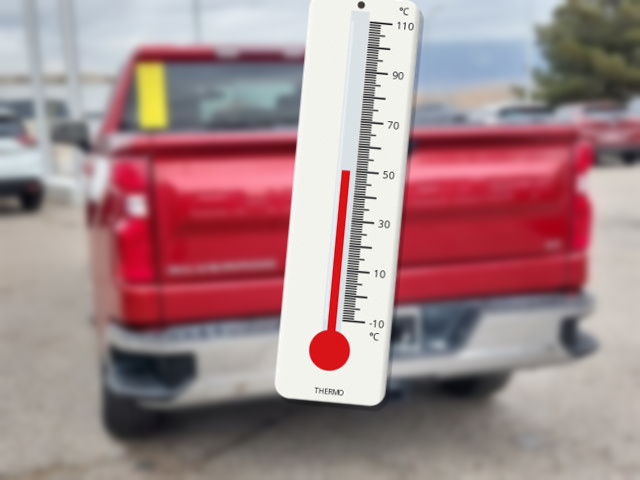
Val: 50
